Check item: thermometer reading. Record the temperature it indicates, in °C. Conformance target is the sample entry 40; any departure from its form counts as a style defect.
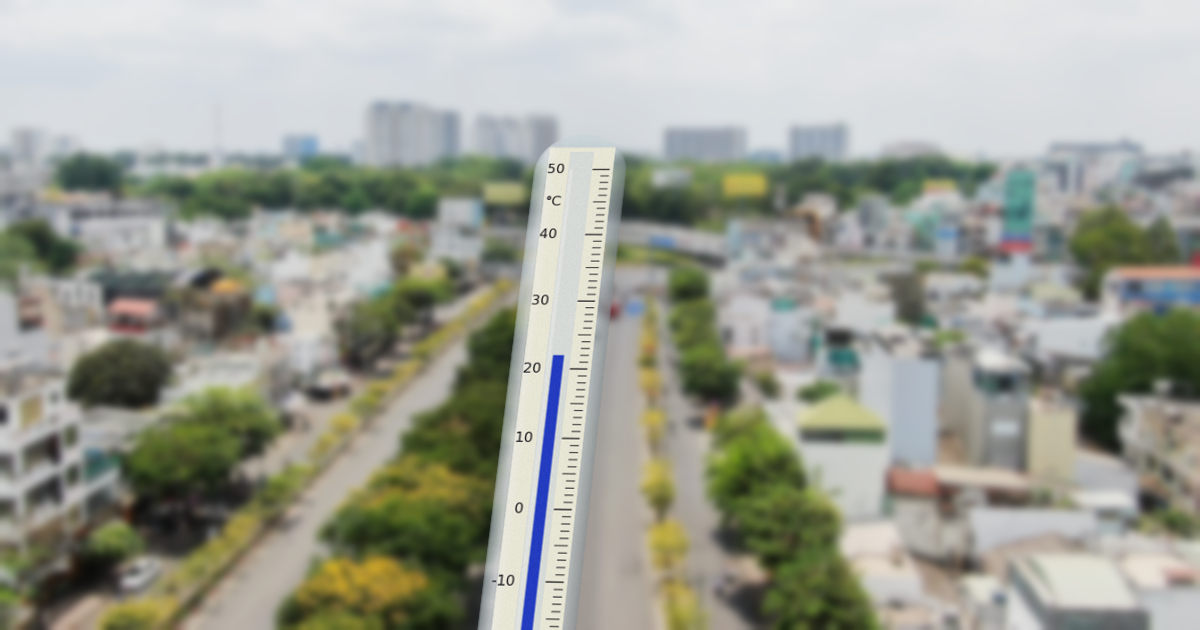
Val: 22
